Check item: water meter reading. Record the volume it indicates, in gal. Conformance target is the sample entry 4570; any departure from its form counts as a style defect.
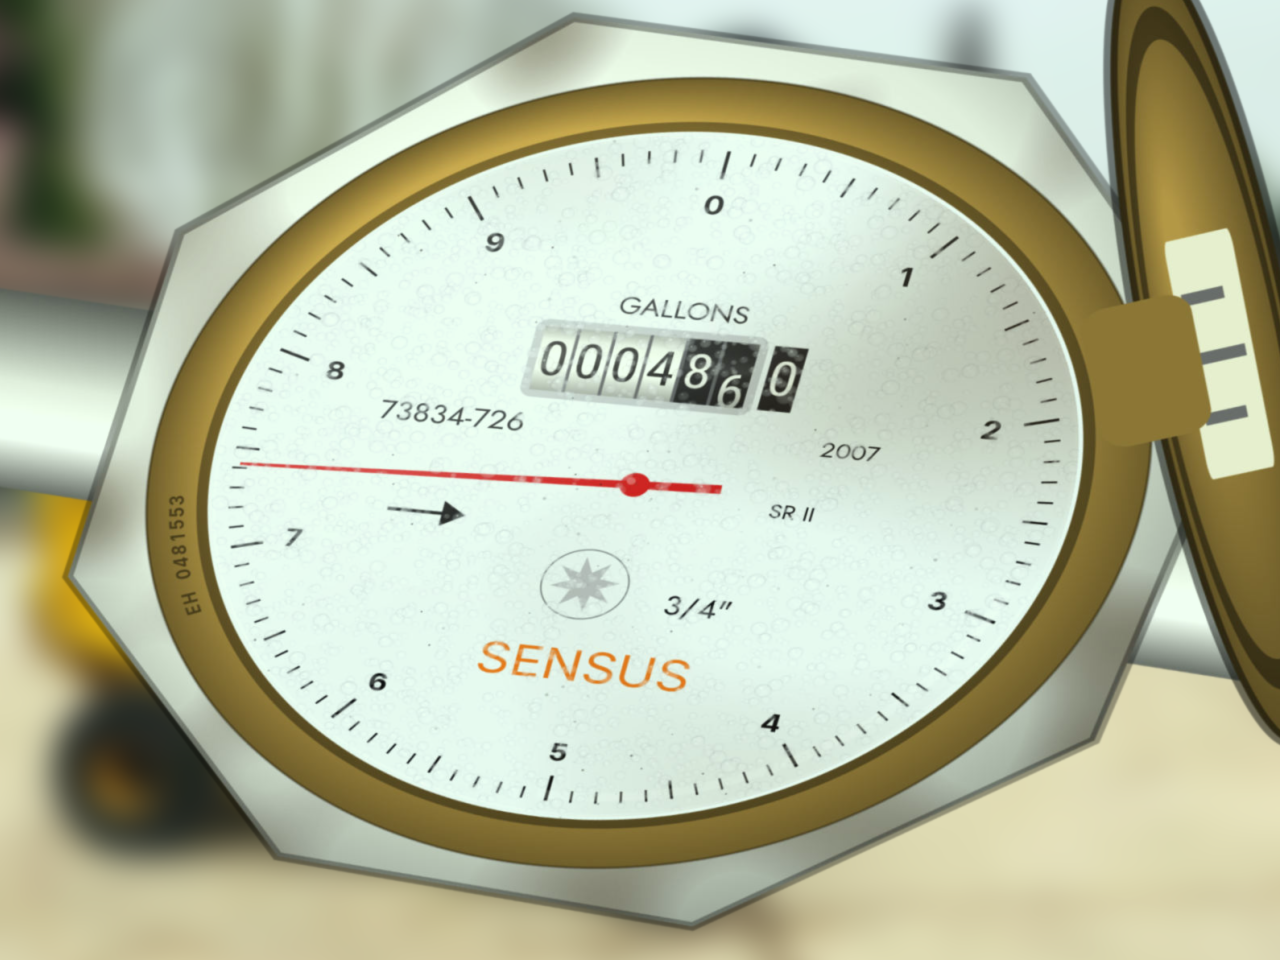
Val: 4857.4
